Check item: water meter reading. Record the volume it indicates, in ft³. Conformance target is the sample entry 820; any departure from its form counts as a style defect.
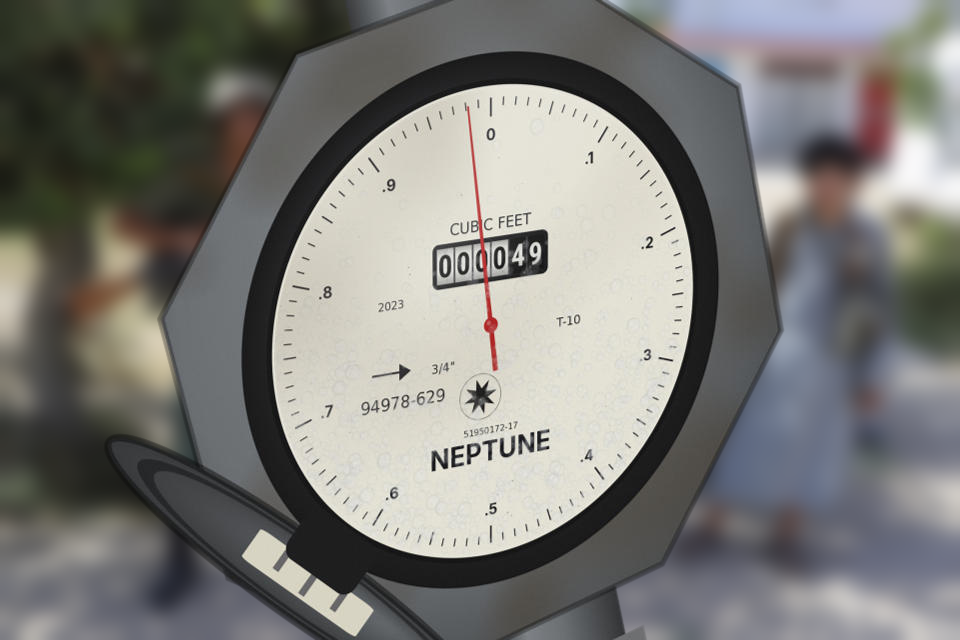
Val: 48.98
